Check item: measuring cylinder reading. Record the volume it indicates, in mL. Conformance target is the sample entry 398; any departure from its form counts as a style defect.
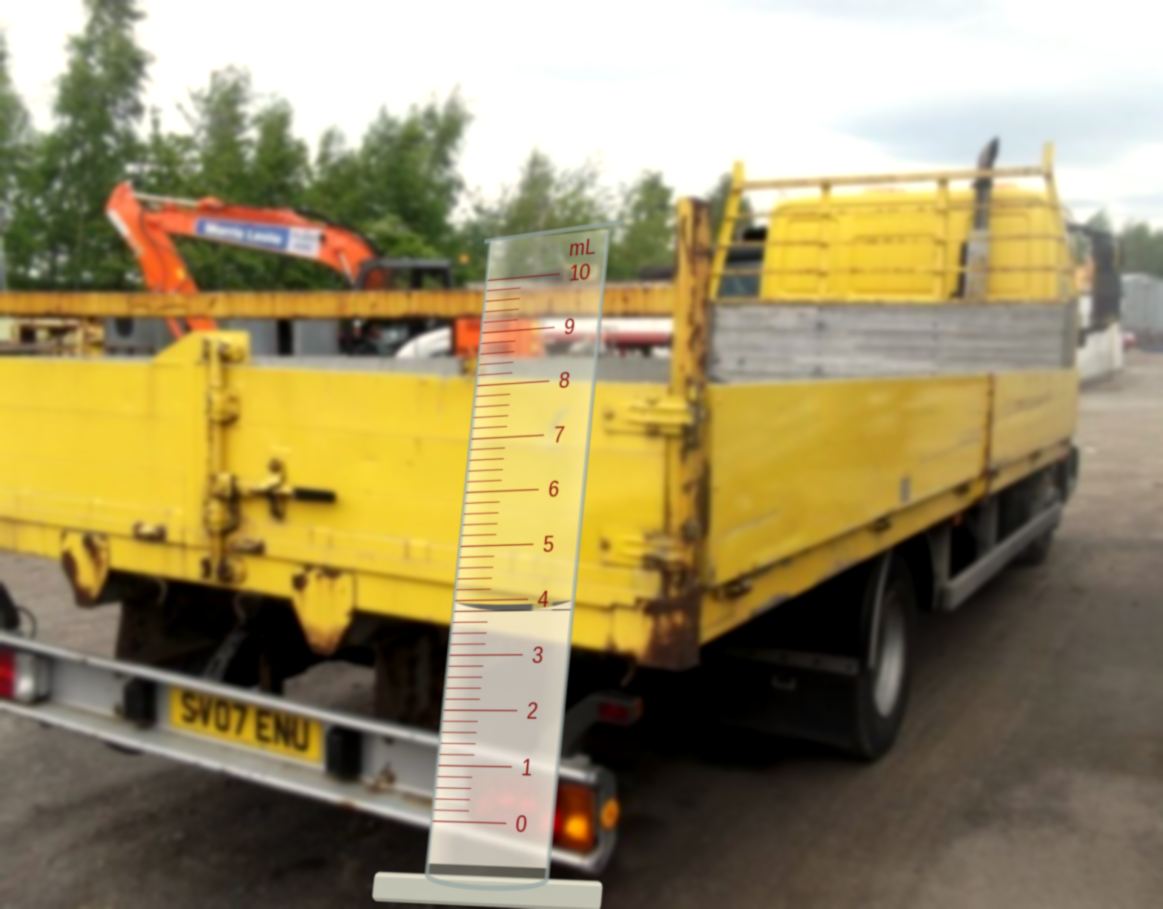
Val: 3.8
